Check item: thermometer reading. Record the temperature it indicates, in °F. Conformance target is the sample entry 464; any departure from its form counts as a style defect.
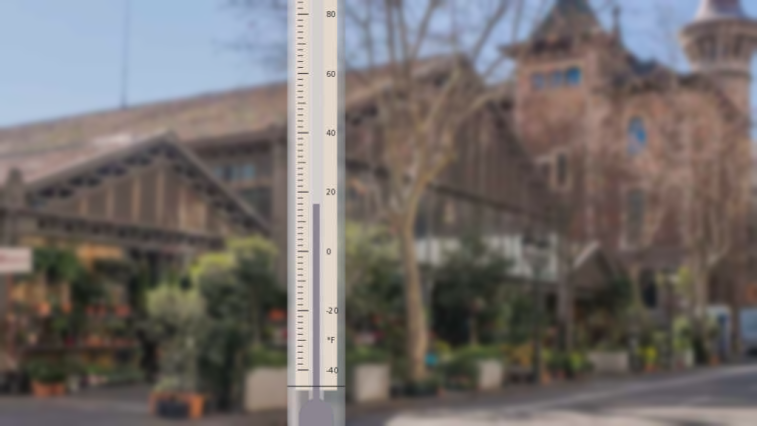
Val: 16
